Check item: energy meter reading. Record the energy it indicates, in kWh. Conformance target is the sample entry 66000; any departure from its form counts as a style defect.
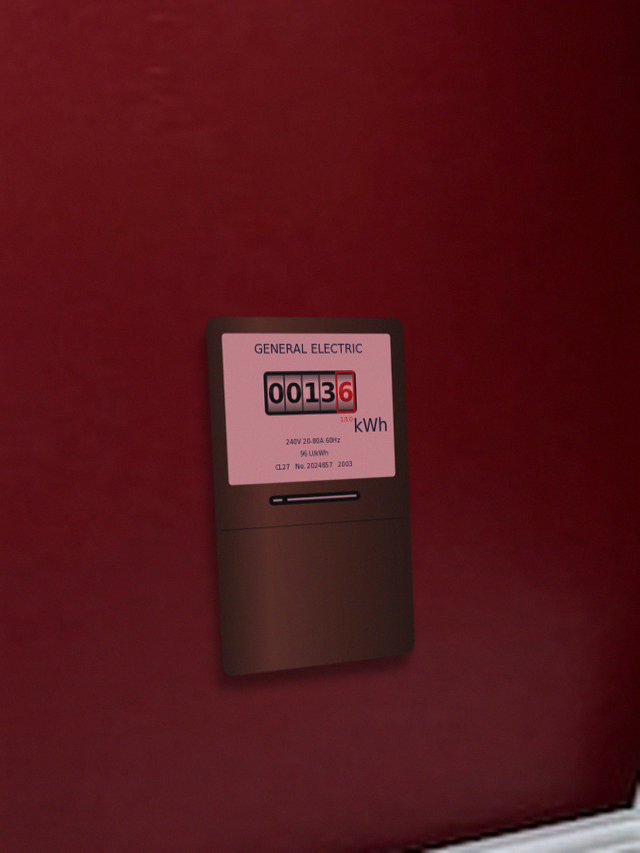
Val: 13.6
